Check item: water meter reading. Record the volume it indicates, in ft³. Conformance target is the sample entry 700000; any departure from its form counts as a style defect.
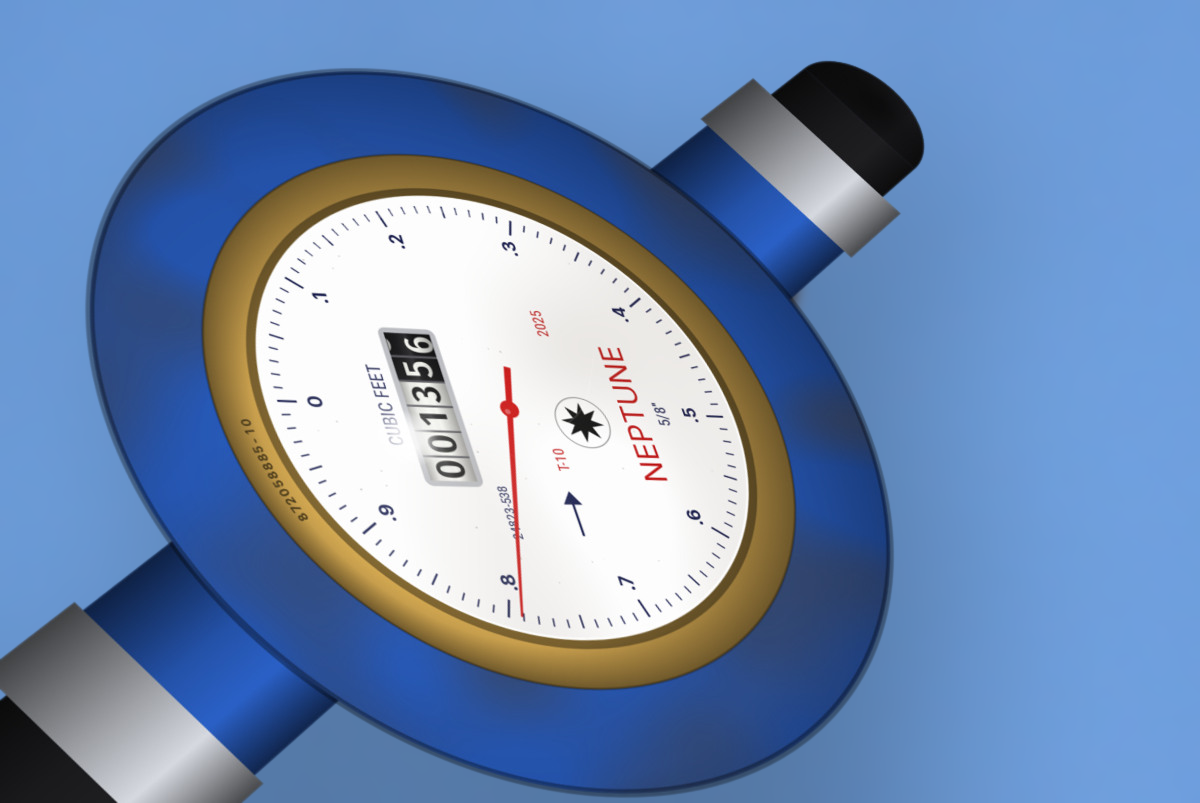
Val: 1355.79
